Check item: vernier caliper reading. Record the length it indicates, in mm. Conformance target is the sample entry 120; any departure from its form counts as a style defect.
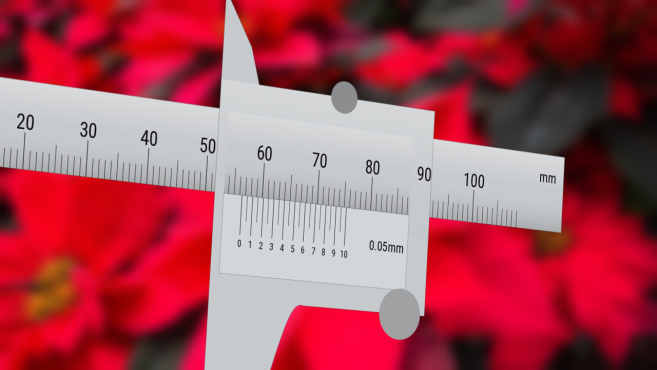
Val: 56.4
